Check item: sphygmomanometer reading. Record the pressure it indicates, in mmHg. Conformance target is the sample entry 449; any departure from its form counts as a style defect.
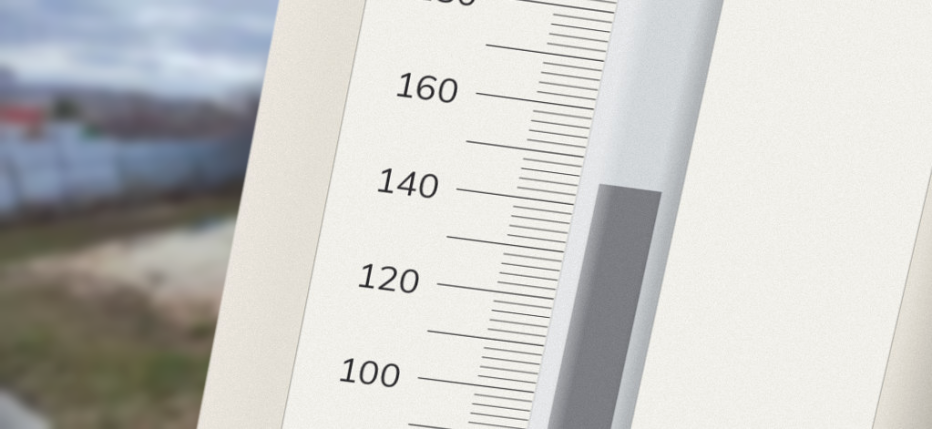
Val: 145
